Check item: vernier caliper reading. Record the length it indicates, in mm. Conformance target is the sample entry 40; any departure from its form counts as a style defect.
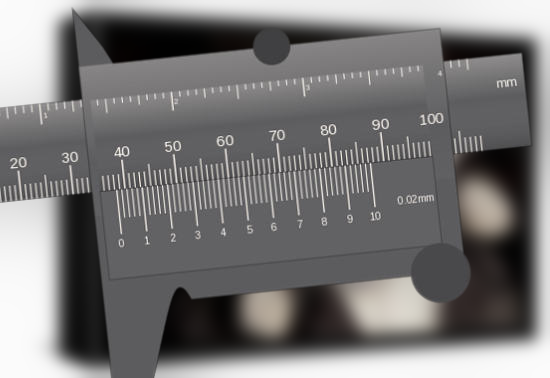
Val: 38.4
